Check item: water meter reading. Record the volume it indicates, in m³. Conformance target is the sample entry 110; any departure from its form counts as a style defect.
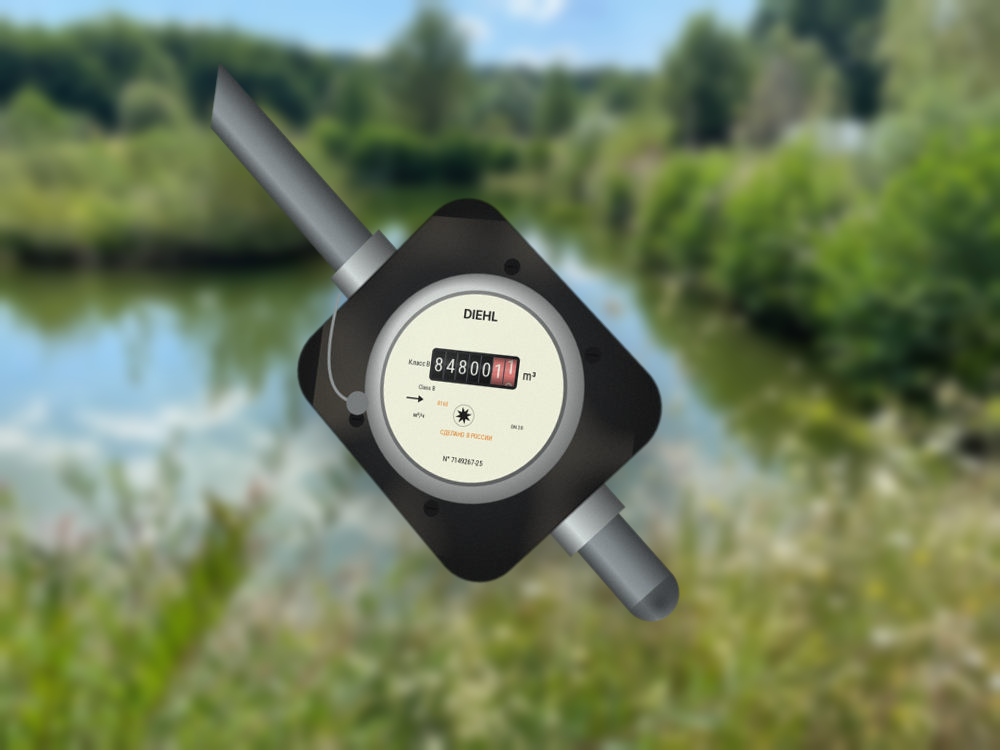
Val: 84800.11
